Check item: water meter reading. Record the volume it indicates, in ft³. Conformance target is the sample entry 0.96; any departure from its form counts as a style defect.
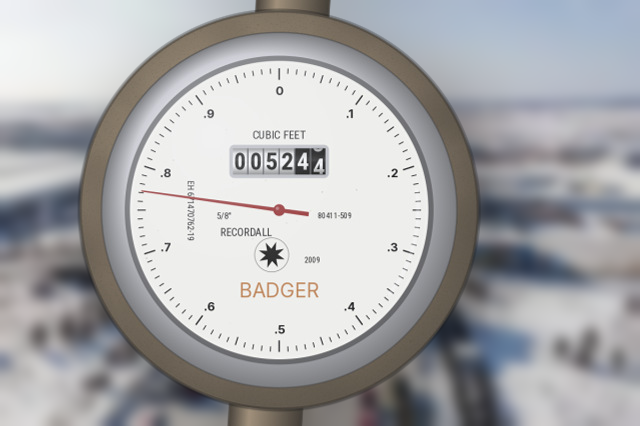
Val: 5243.77
